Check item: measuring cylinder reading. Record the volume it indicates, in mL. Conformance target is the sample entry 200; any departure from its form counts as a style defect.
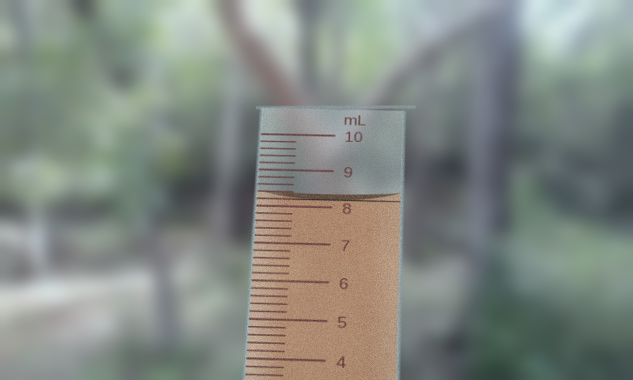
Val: 8.2
